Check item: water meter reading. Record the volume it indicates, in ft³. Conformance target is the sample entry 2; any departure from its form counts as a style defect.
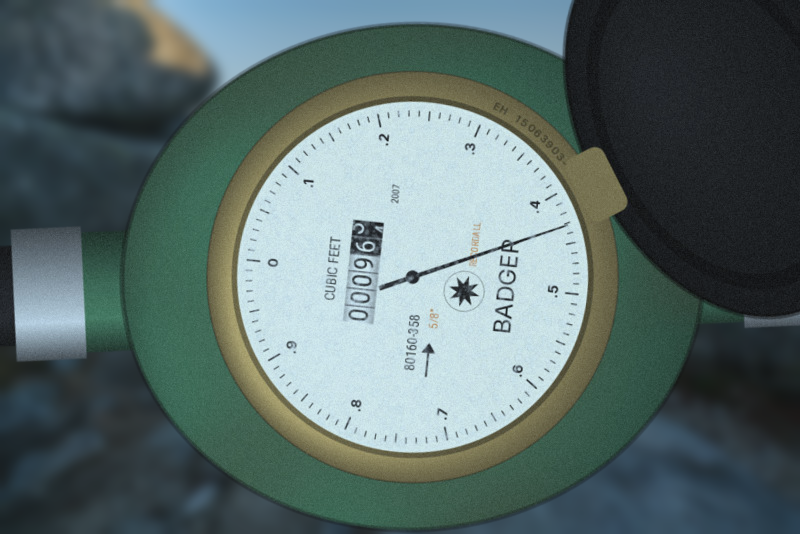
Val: 963.43
